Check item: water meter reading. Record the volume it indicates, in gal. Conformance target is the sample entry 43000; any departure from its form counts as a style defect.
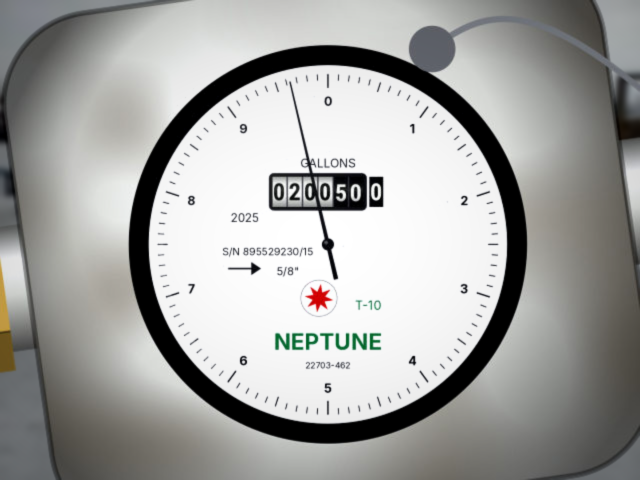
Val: 200499.6
